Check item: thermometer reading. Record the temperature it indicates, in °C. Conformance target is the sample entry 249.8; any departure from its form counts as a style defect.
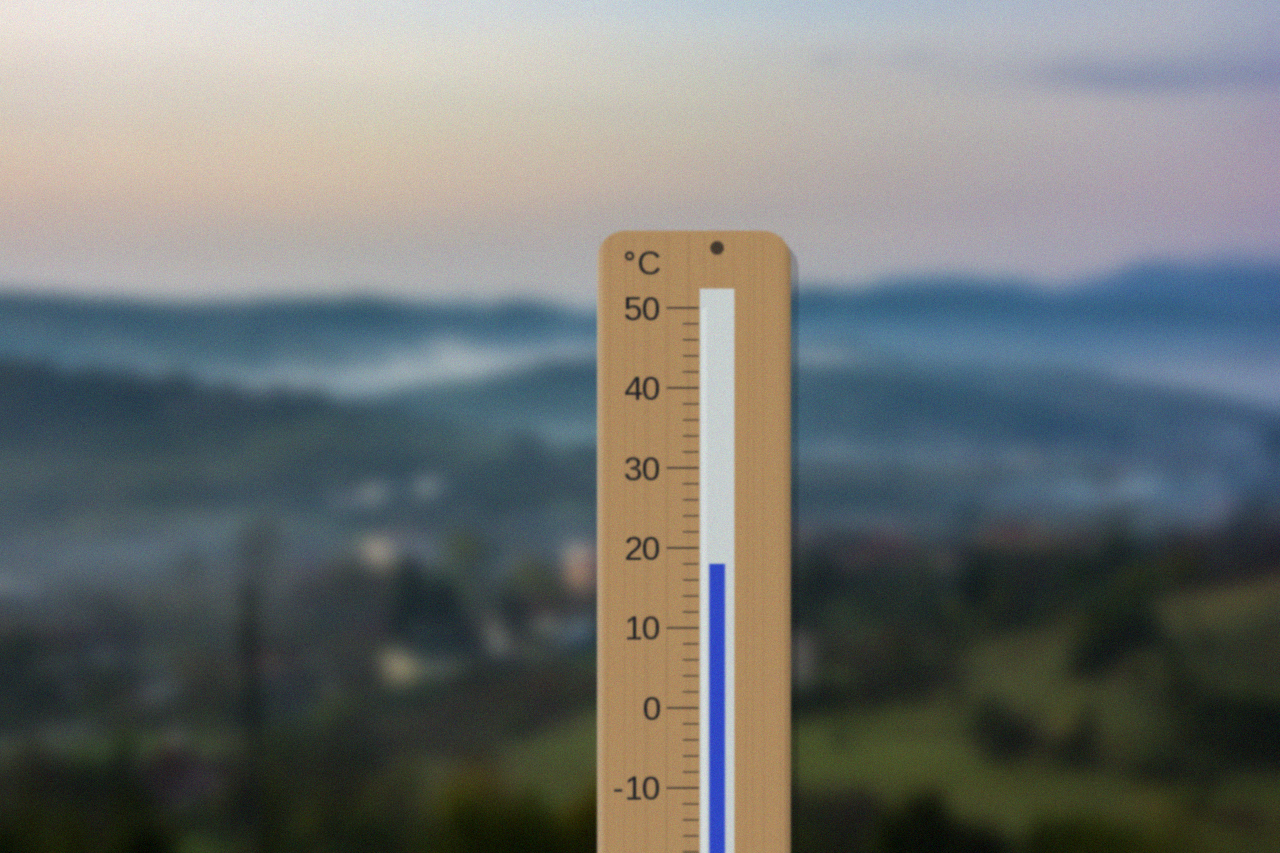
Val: 18
